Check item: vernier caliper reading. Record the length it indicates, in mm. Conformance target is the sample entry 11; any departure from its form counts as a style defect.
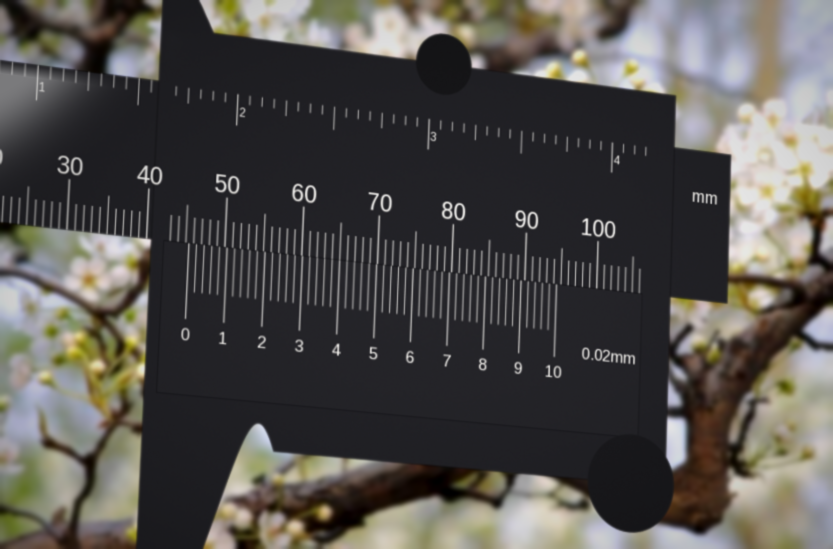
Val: 45.4
